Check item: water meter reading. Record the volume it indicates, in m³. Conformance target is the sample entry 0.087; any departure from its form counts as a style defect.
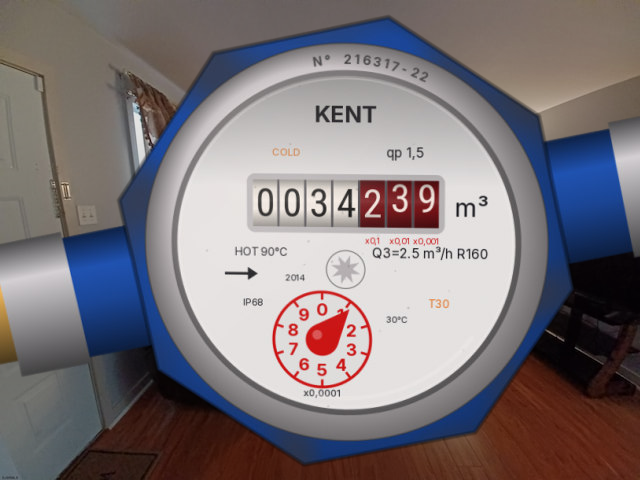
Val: 34.2391
